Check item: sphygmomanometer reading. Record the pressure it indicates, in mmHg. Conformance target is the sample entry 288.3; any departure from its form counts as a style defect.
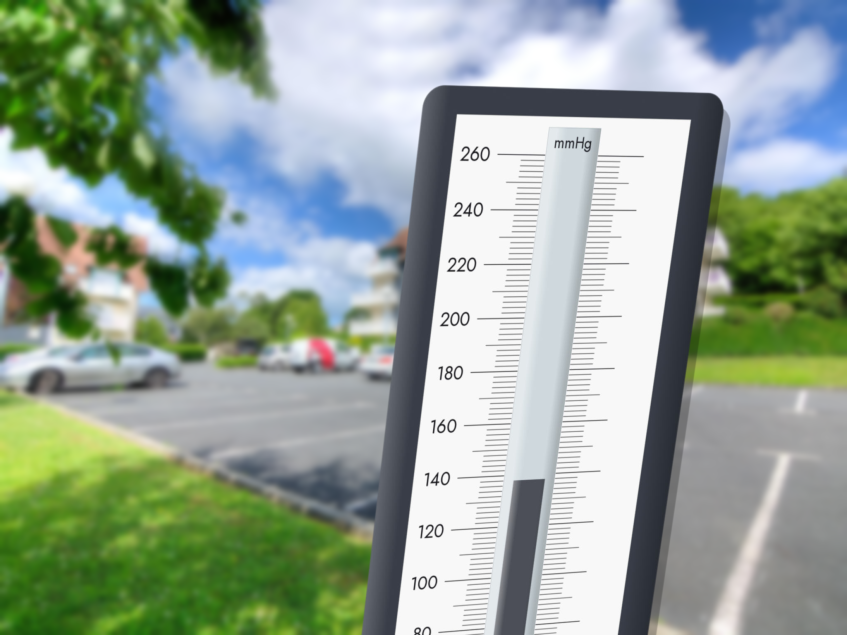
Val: 138
